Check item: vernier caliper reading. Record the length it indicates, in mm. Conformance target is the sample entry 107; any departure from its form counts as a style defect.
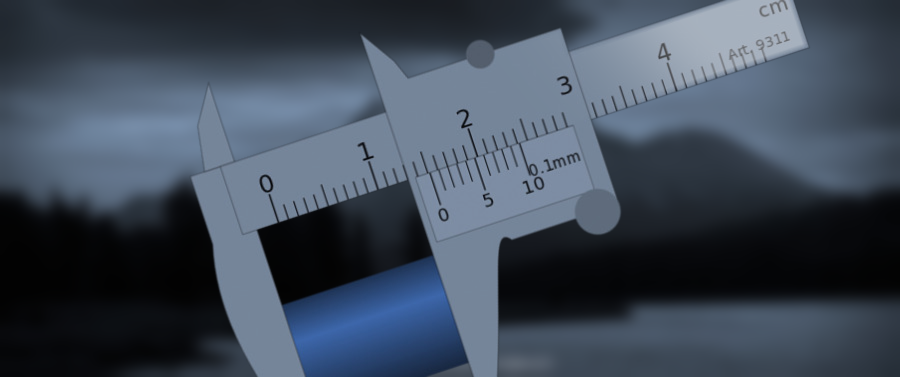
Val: 15.2
